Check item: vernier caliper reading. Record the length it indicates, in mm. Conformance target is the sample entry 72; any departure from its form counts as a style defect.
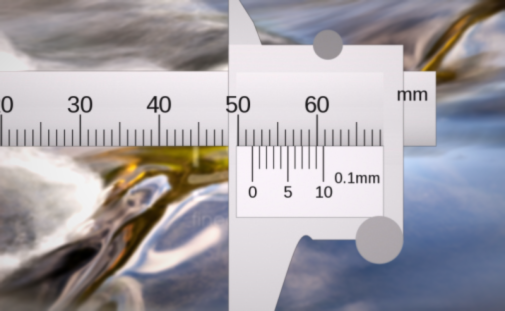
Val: 51.8
